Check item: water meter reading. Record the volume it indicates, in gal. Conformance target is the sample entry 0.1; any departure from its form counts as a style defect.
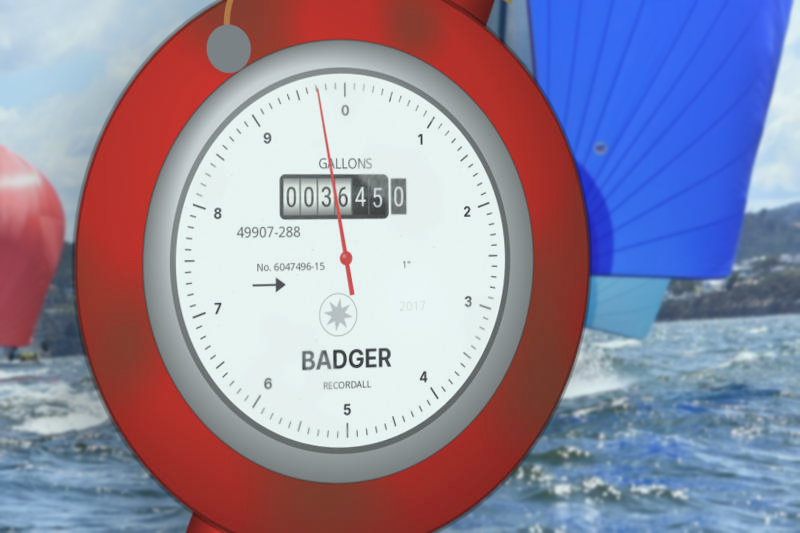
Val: 36449.7
